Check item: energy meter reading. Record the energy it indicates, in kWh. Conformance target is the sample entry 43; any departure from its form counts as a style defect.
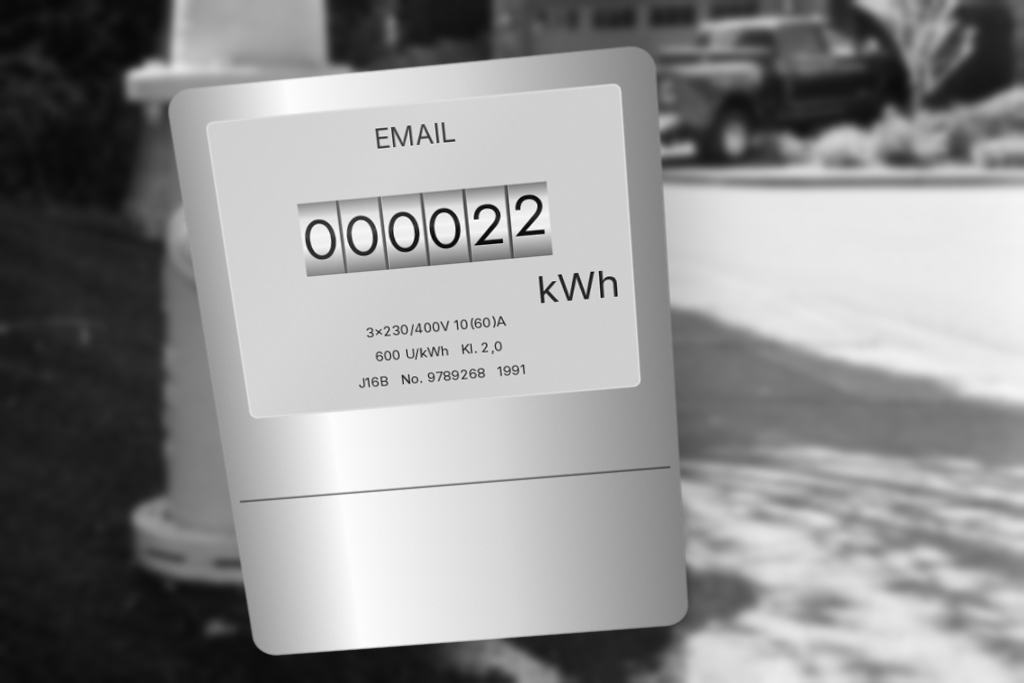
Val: 22
